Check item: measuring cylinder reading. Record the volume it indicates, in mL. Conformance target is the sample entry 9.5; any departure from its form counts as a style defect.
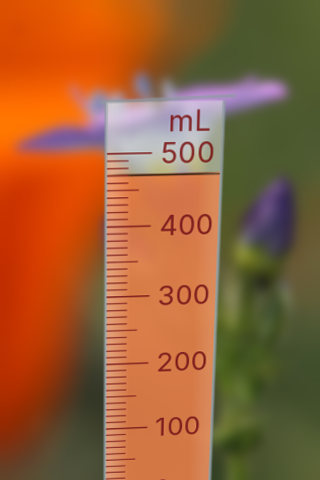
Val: 470
